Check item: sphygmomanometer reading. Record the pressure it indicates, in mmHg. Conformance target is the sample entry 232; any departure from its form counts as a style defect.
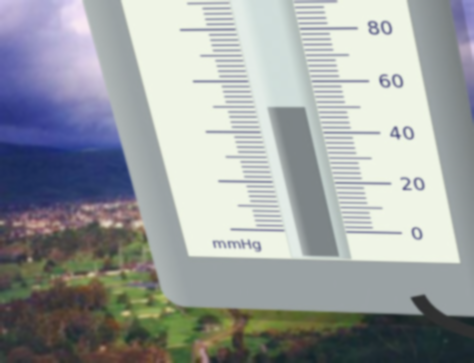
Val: 50
